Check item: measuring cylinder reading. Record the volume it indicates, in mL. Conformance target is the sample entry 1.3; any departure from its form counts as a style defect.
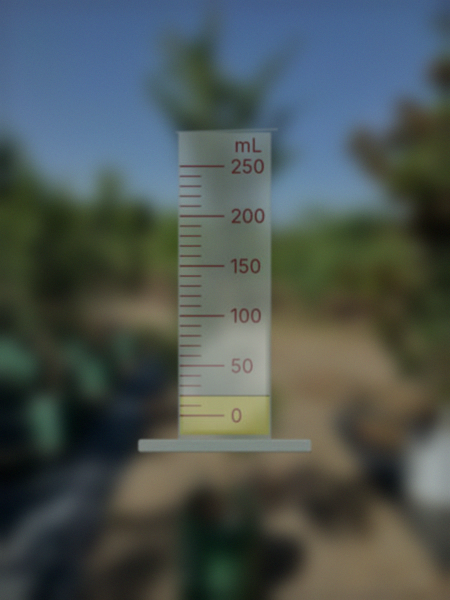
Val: 20
